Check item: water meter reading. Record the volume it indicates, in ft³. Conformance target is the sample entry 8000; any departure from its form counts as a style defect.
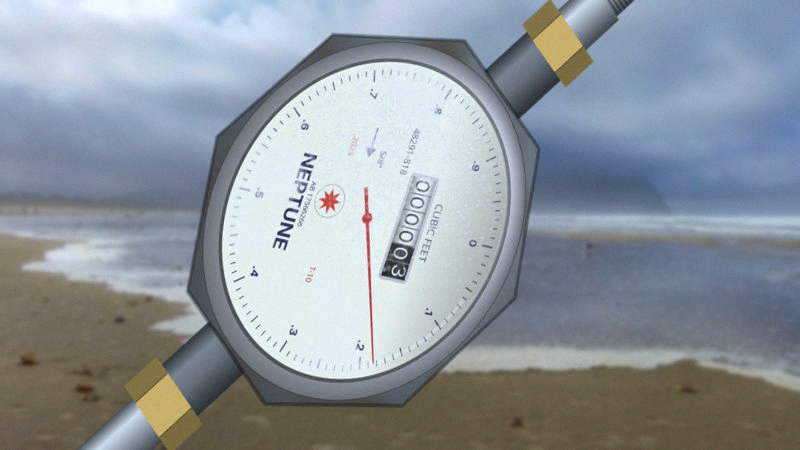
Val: 3.18
